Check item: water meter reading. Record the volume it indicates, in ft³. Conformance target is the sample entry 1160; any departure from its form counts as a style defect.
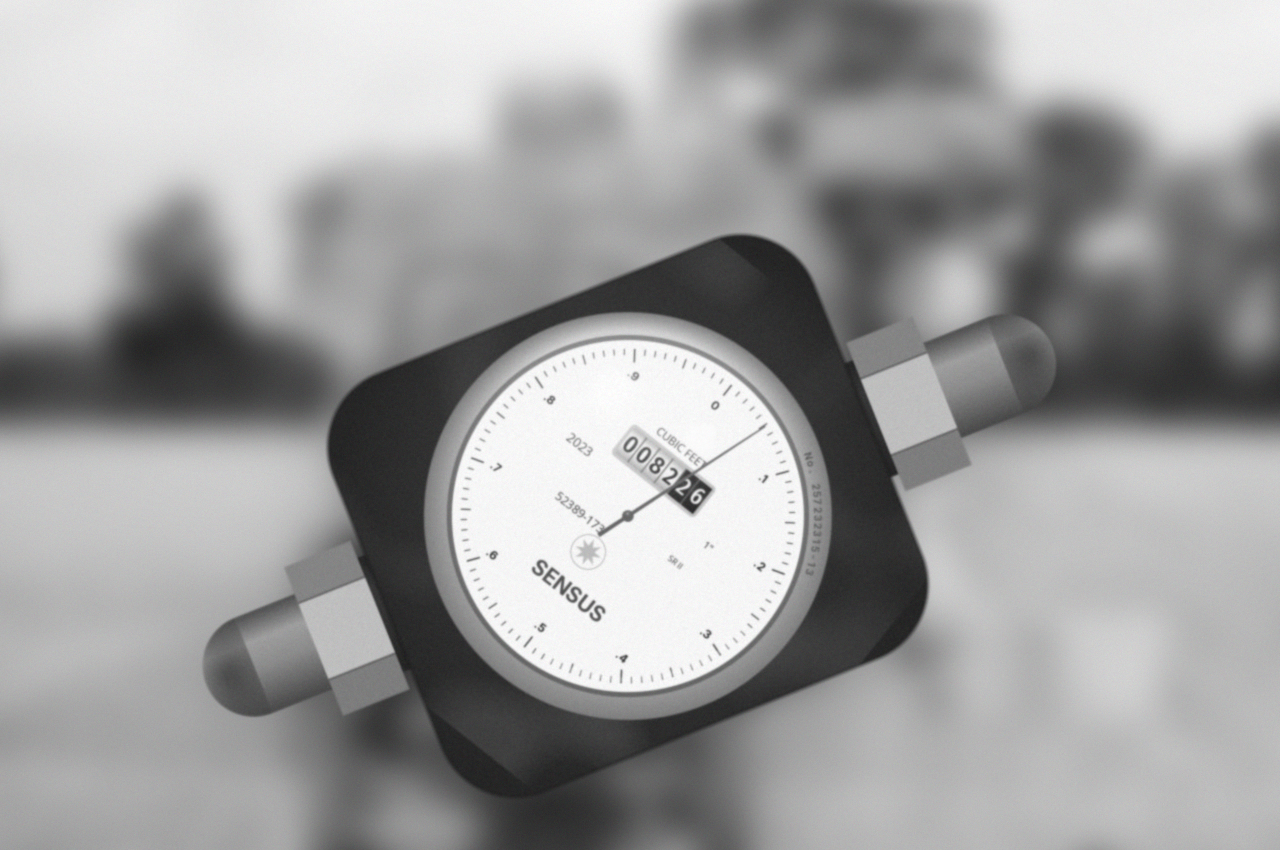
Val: 8226.05
